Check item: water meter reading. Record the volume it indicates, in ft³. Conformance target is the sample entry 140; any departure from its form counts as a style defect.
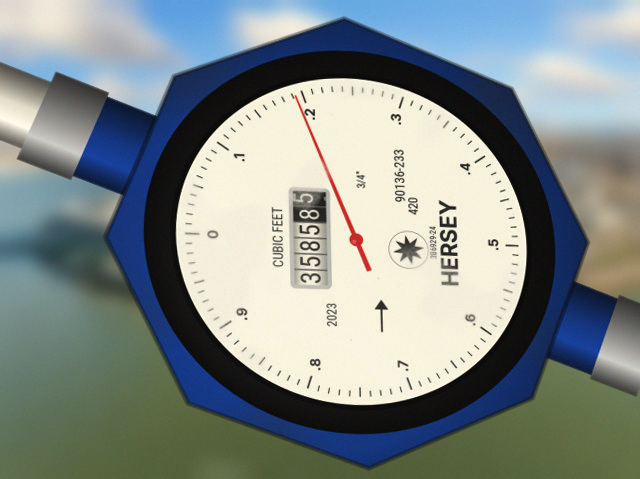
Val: 358585.19
